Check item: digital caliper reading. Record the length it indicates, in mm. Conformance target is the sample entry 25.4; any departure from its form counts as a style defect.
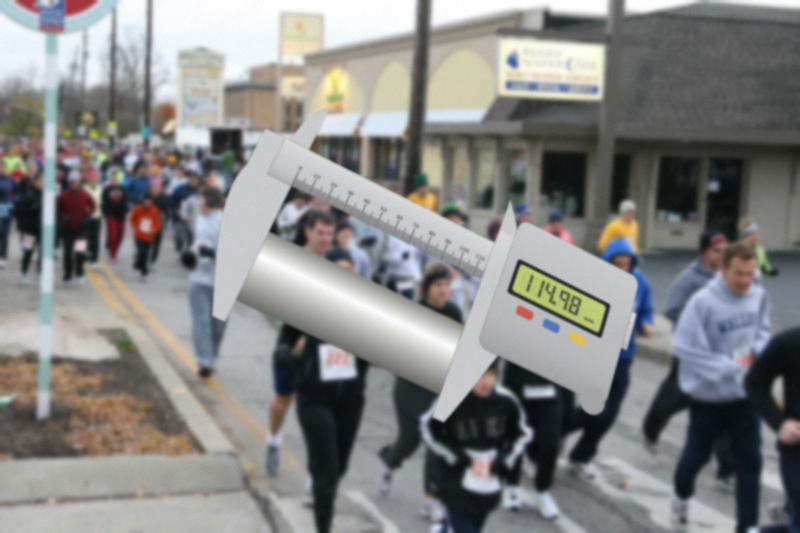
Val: 114.98
